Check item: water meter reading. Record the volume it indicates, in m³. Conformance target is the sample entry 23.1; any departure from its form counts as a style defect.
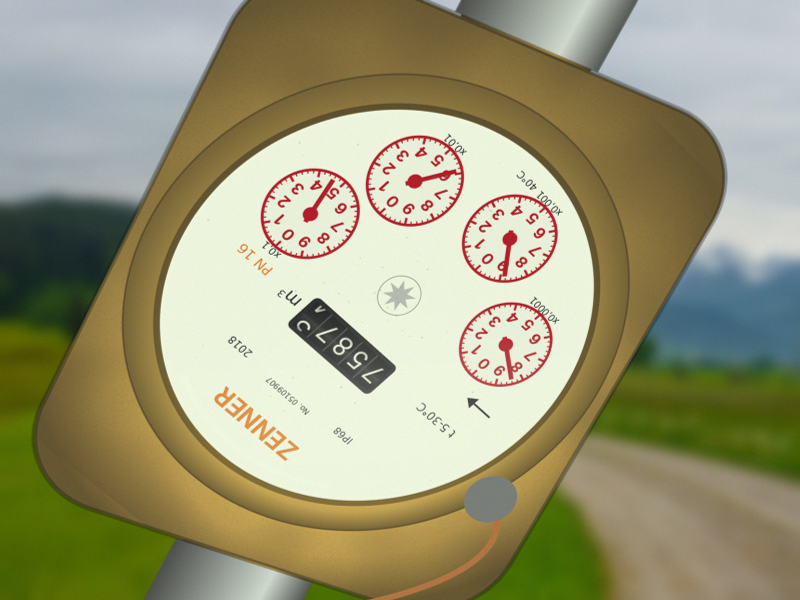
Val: 75873.4588
